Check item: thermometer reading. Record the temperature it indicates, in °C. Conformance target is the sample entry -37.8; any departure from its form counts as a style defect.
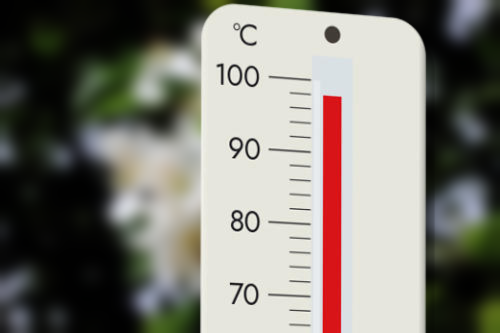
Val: 98
